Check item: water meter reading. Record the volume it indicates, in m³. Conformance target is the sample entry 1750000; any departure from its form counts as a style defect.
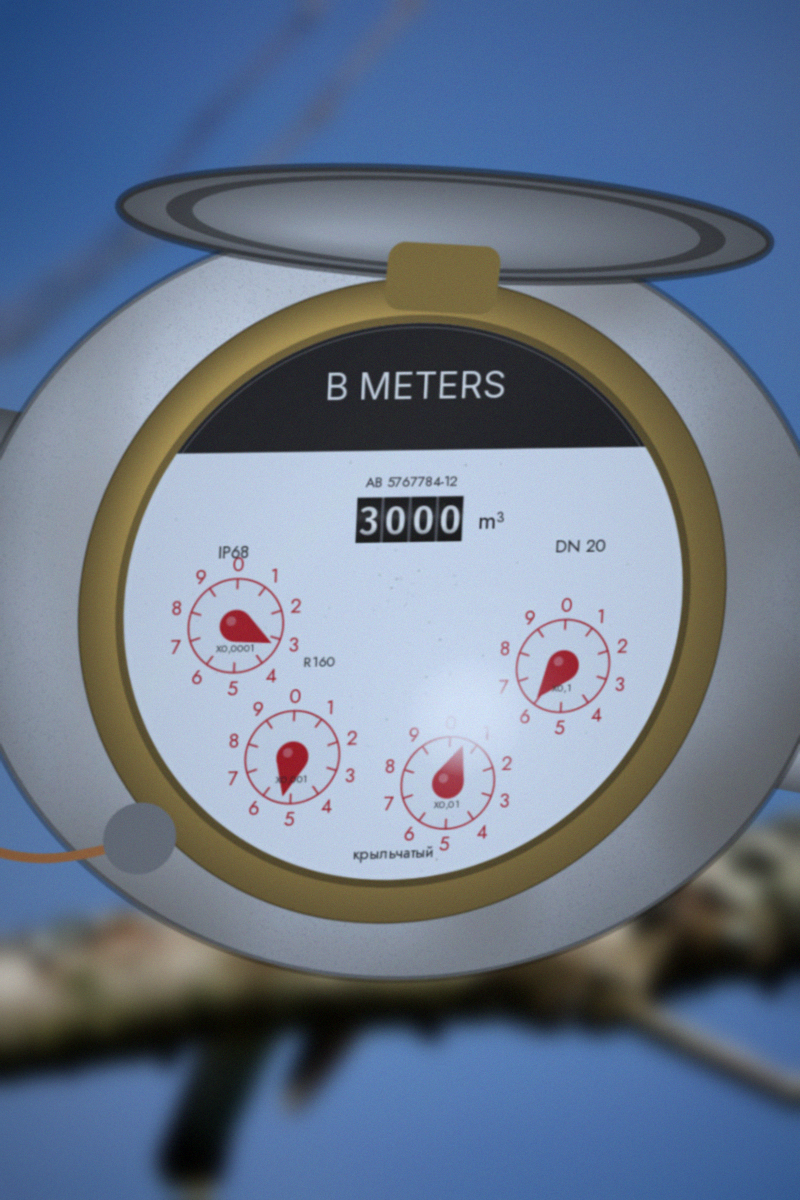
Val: 3000.6053
